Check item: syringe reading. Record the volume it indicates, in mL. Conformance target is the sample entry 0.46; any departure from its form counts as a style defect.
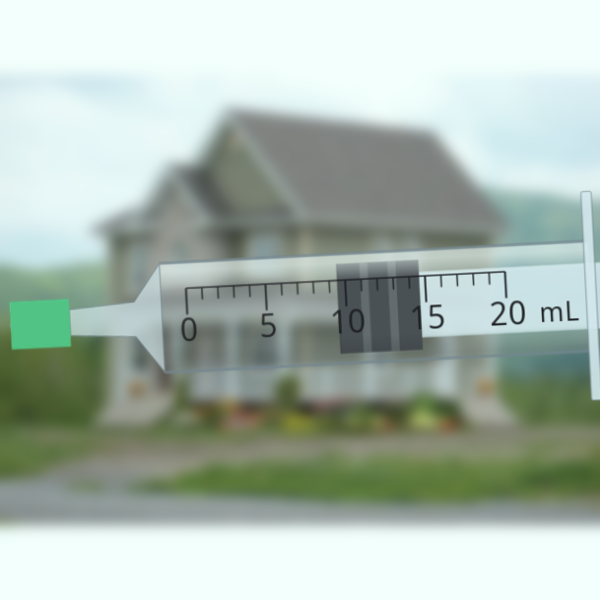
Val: 9.5
